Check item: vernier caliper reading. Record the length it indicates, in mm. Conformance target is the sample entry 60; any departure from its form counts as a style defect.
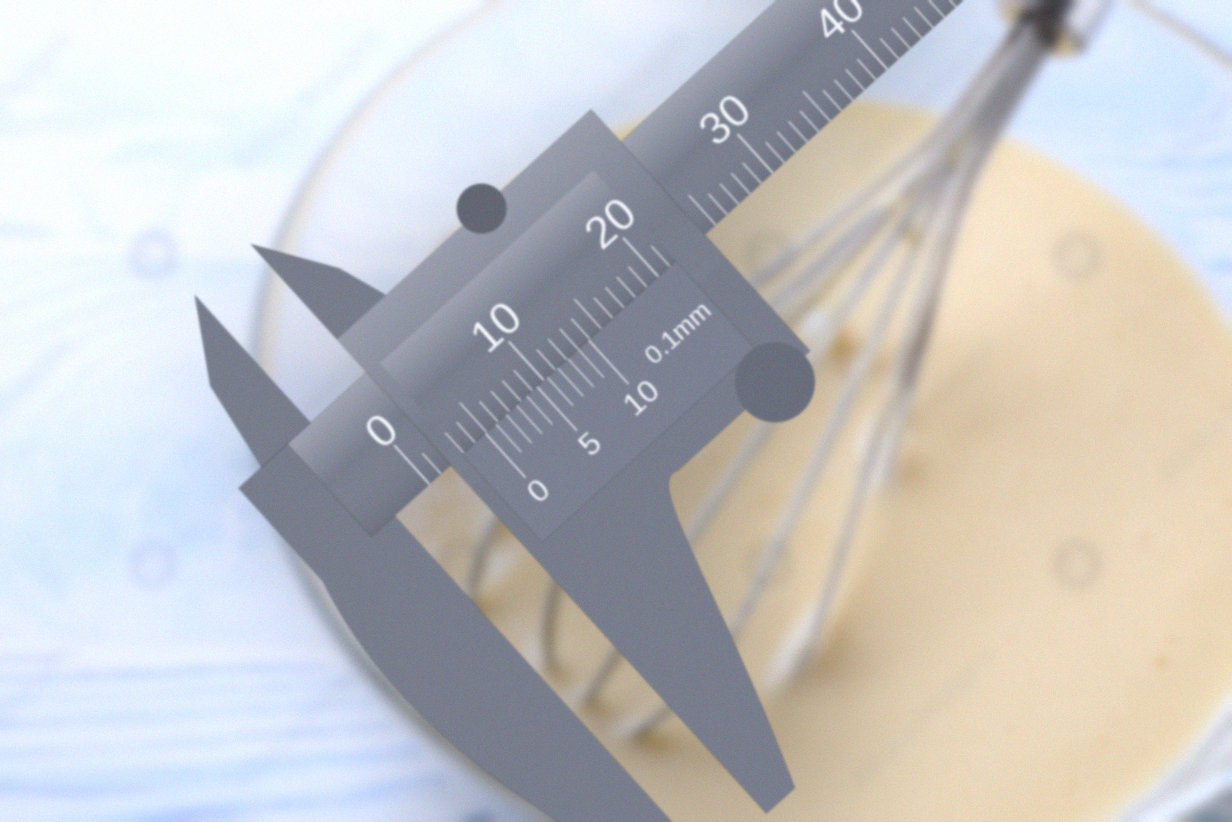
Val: 4.9
